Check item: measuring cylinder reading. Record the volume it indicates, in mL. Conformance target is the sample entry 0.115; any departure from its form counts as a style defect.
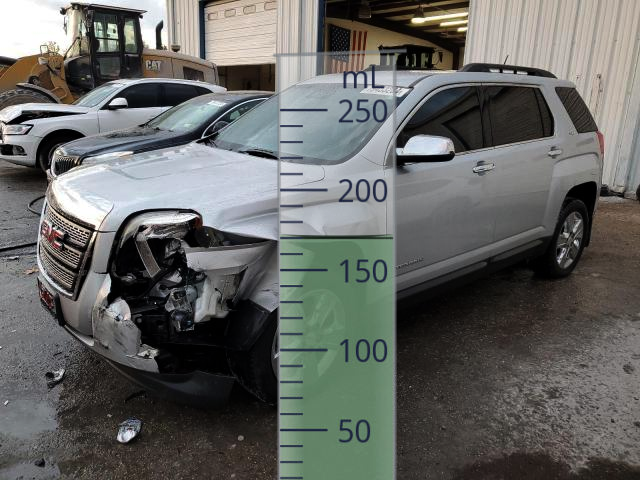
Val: 170
